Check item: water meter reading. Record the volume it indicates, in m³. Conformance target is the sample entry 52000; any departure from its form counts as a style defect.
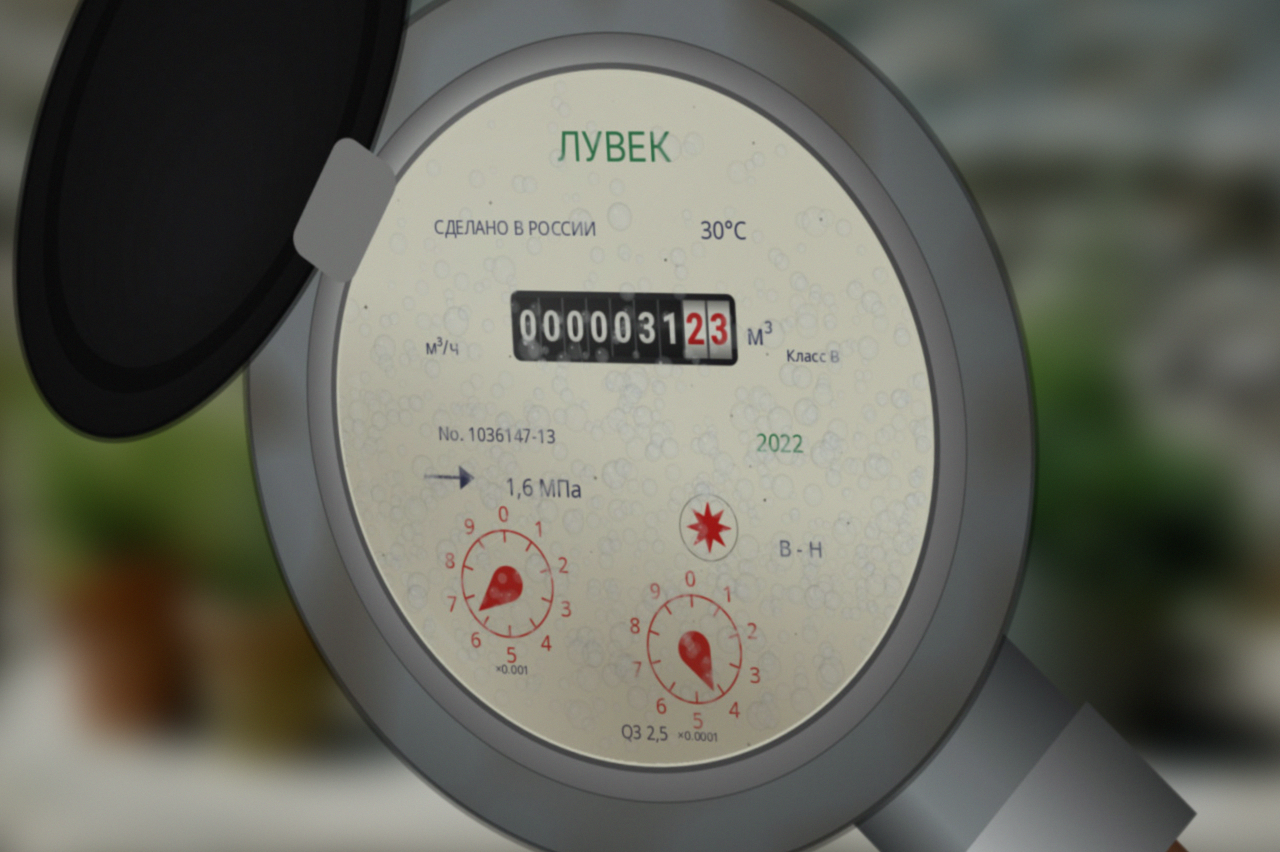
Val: 31.2364
